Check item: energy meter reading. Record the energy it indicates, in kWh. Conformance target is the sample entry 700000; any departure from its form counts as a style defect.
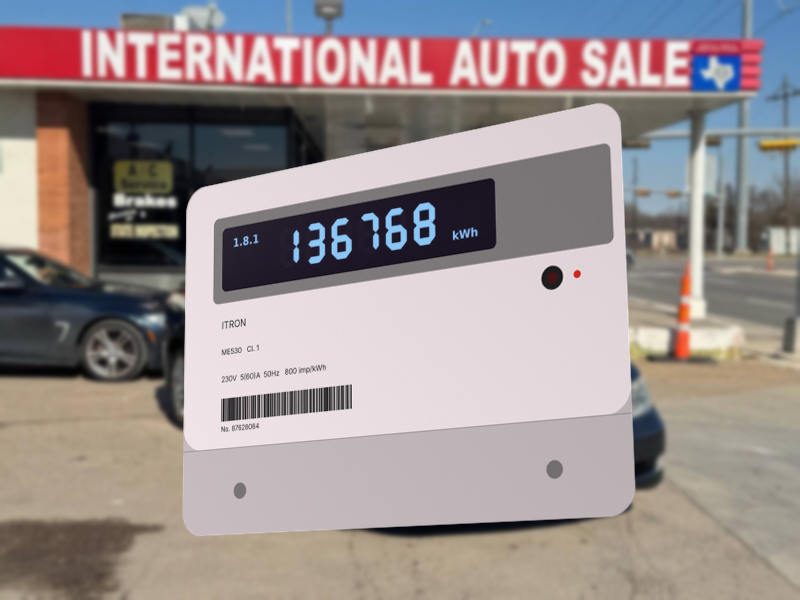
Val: 136768
